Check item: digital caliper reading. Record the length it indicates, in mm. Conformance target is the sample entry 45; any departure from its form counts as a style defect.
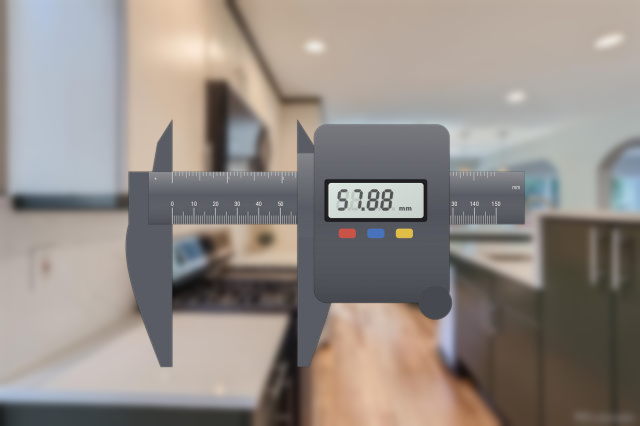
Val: 57.88
